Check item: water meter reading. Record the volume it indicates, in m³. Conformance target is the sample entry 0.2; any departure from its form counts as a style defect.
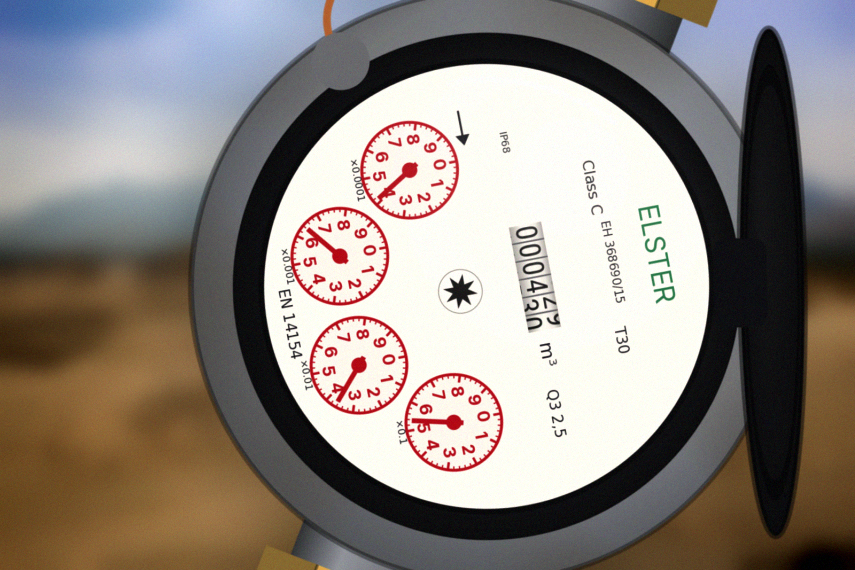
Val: 429.5364
